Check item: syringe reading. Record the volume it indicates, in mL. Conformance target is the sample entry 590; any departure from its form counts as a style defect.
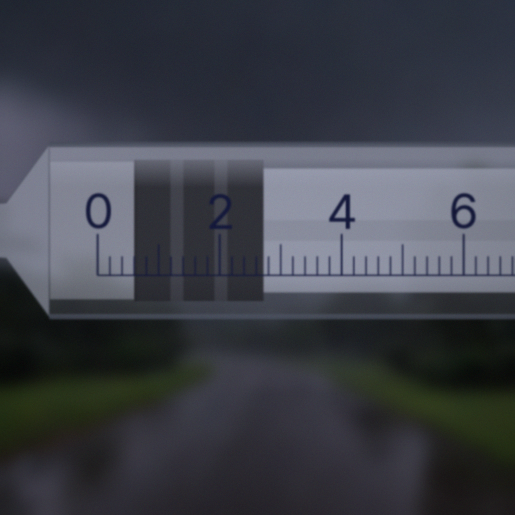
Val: 0.6
